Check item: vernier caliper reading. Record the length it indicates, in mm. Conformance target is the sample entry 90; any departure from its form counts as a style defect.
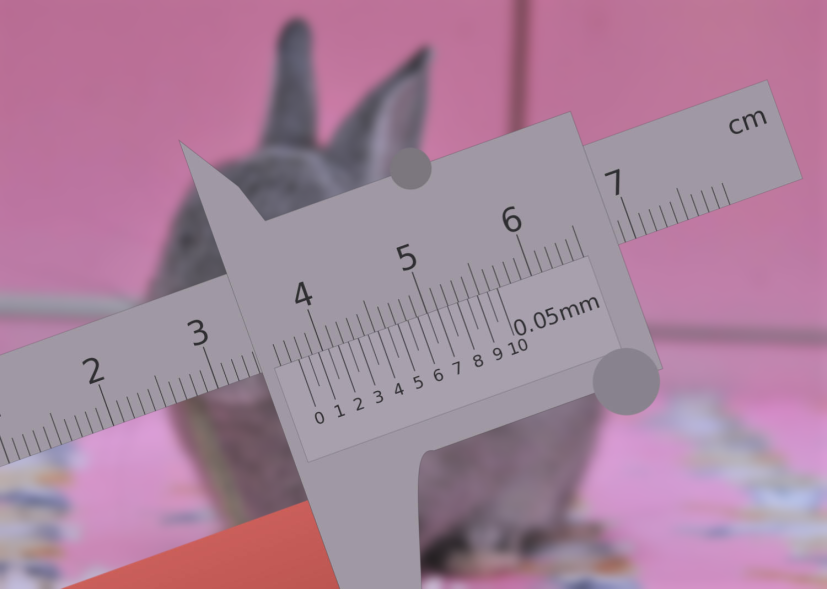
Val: 37.7
